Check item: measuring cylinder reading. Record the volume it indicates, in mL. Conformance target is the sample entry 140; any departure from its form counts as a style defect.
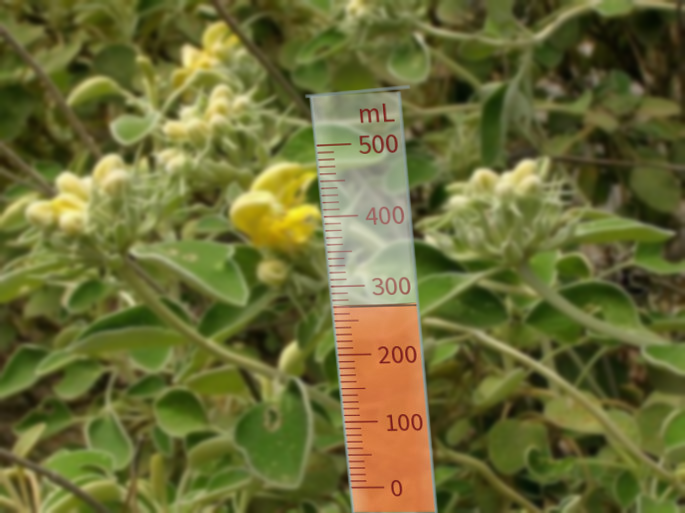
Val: 270
